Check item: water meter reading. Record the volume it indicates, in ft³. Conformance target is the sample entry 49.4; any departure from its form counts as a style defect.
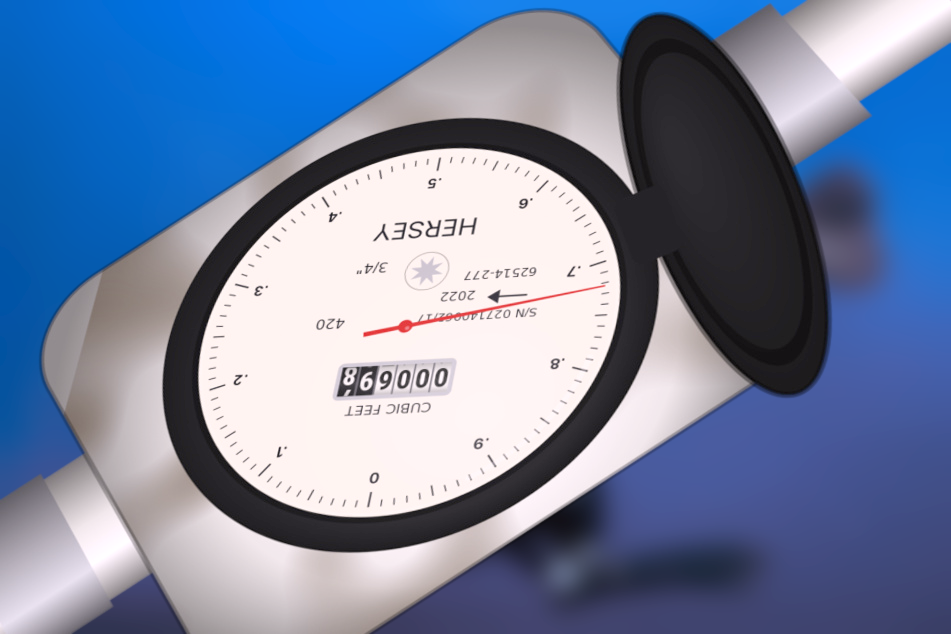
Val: 697.72
